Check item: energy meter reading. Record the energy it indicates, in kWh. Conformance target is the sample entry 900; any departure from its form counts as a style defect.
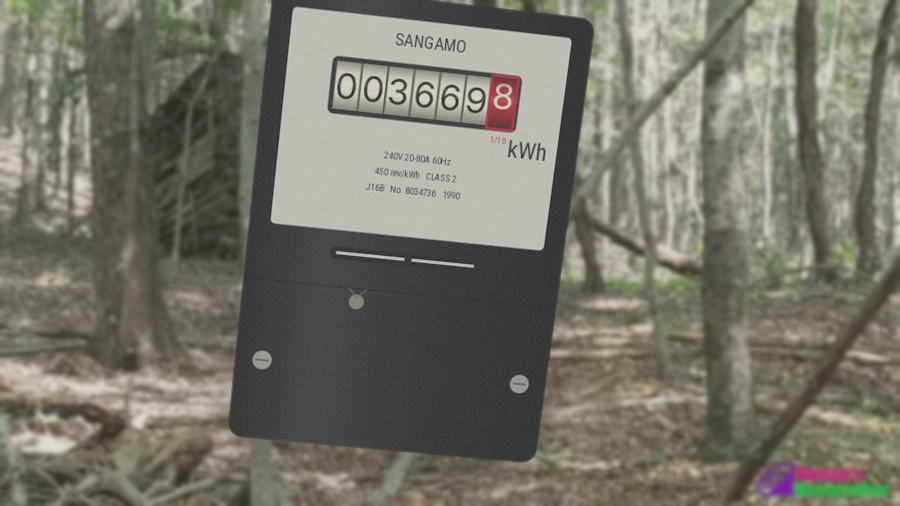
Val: 3669.8
